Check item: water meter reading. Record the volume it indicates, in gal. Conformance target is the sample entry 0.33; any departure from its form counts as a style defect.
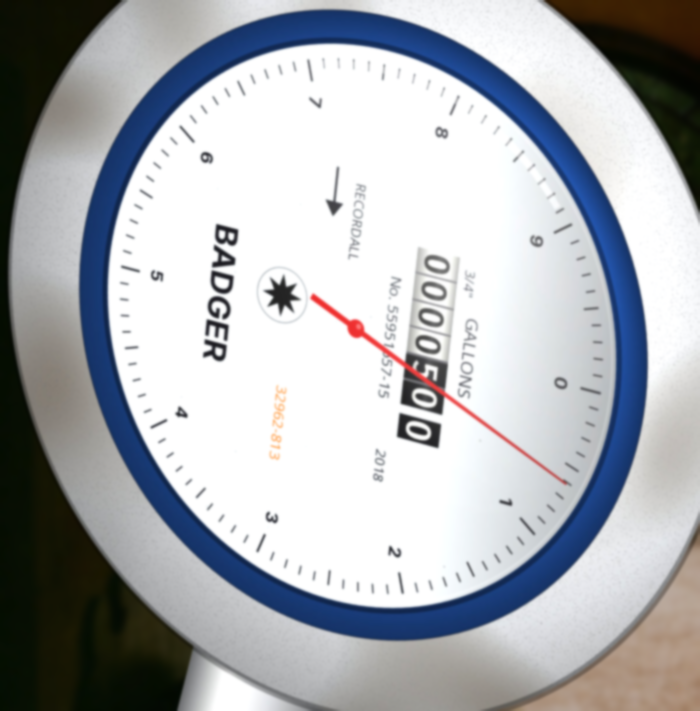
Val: 500.6
